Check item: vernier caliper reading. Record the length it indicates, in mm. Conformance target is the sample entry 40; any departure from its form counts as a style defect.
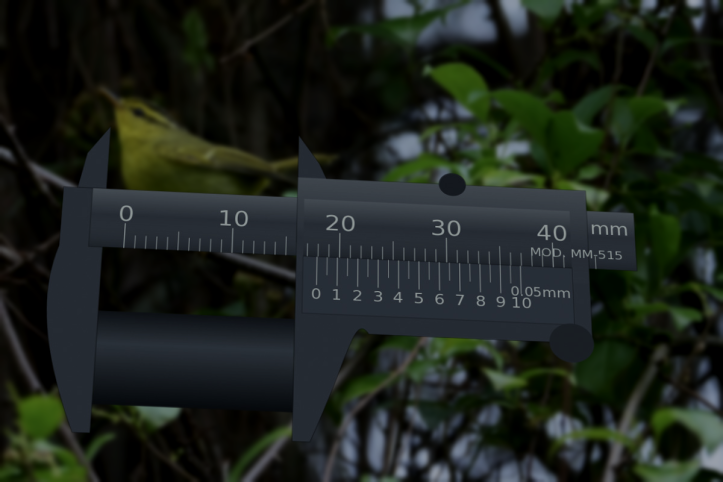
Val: 17.9
